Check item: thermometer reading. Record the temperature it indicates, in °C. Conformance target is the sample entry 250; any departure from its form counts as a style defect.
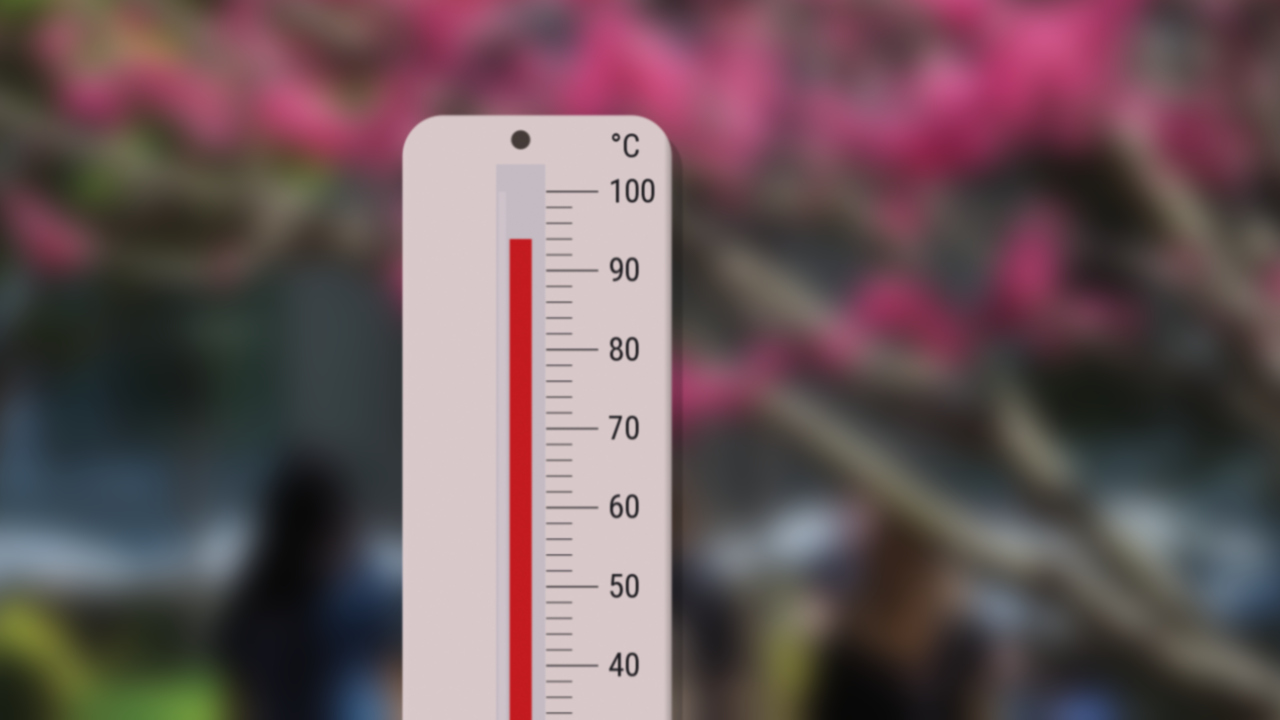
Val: 94
